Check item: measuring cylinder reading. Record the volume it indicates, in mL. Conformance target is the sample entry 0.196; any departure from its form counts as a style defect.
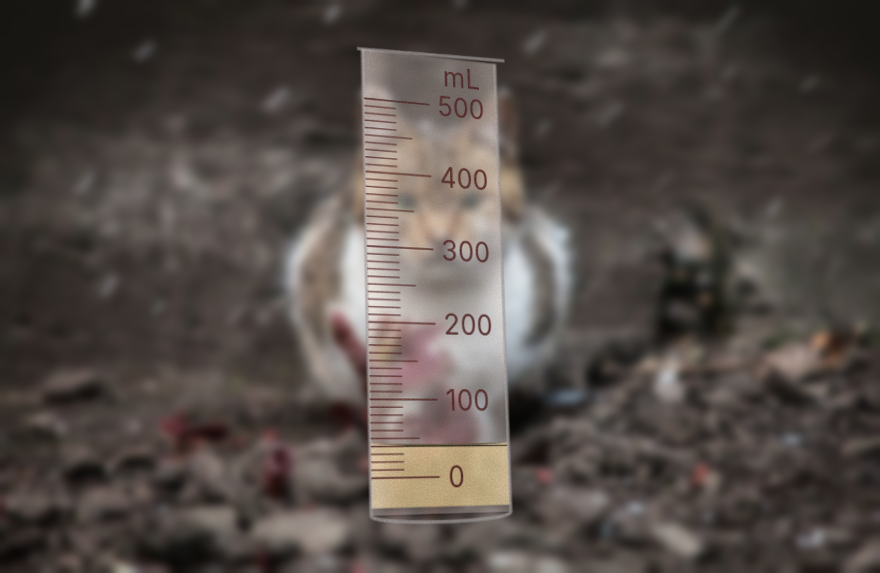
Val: 40
